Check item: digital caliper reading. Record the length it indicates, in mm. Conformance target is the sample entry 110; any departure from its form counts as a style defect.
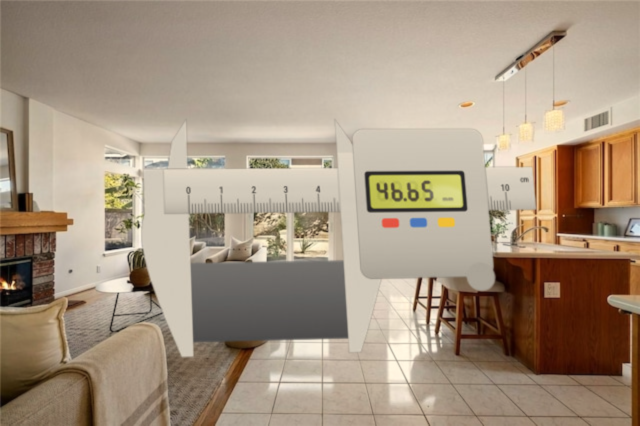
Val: 46.65
